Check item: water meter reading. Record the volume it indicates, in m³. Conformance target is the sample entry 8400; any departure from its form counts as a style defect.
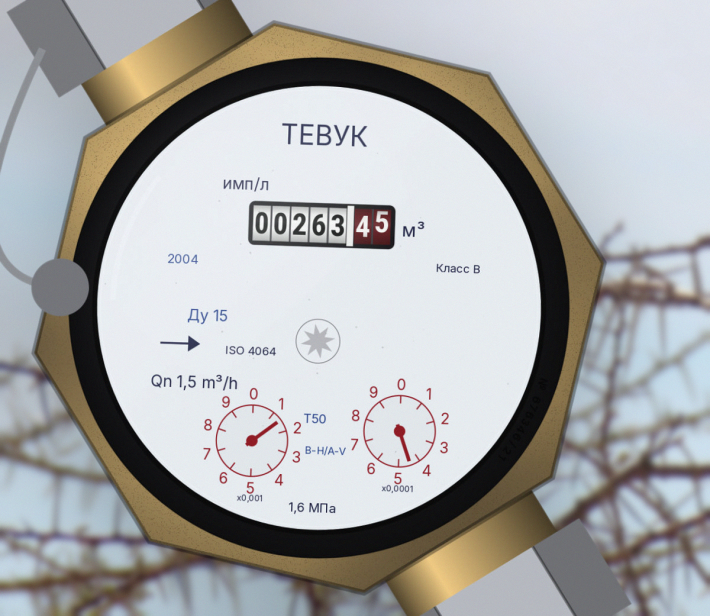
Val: 263.4514
